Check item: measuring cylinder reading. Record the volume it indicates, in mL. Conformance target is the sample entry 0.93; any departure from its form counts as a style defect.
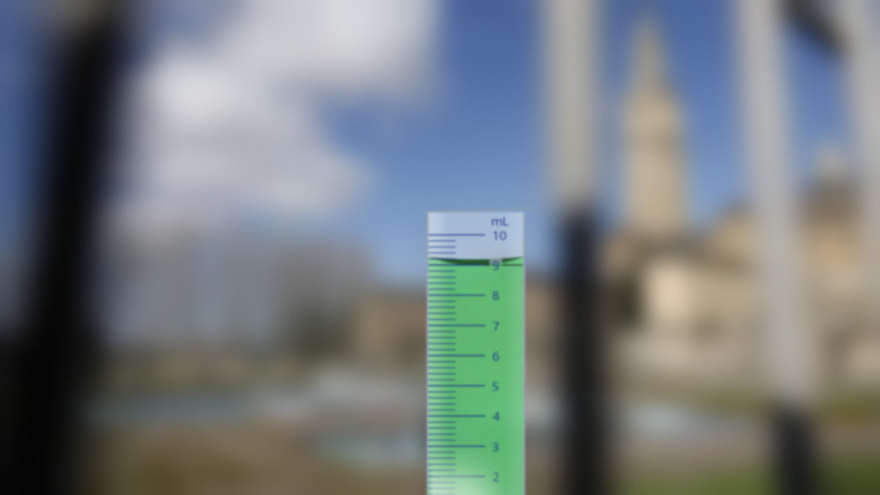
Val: 9
